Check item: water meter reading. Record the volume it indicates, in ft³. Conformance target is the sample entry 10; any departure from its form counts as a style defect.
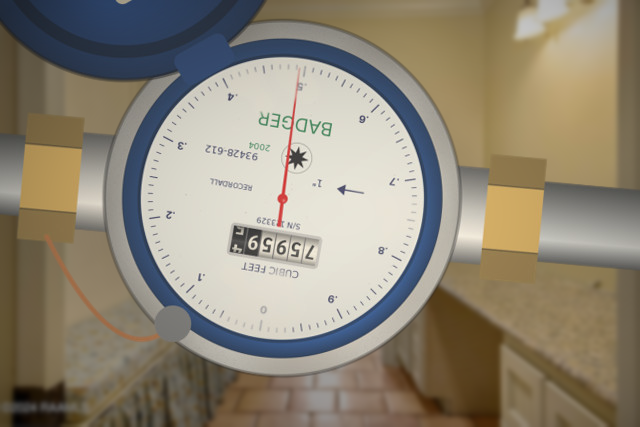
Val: 759594.49
